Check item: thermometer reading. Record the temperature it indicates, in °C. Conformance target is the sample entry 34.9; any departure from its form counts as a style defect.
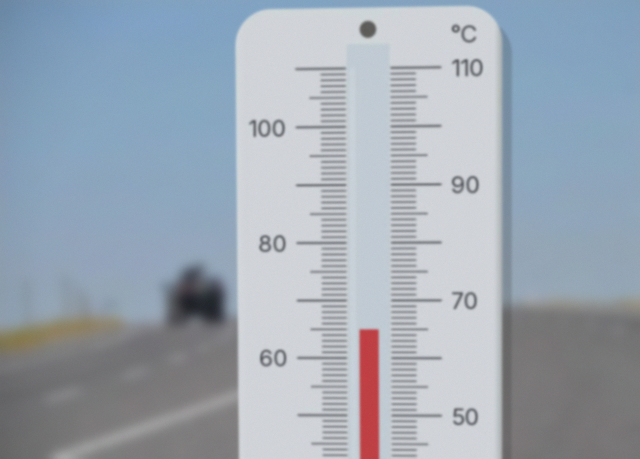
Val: 65
